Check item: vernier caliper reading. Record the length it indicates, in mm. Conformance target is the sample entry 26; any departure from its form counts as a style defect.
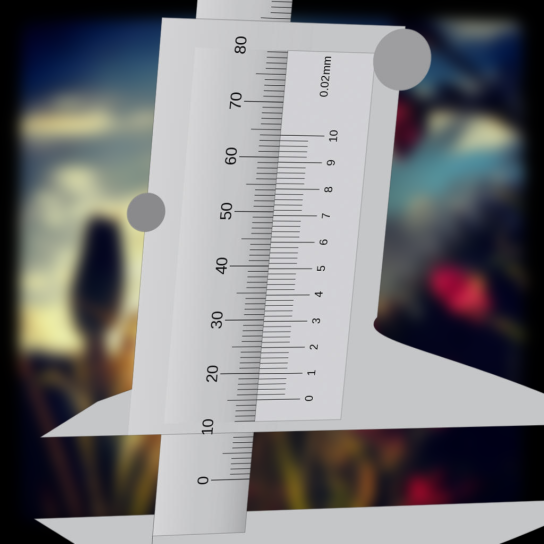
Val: 15.0
